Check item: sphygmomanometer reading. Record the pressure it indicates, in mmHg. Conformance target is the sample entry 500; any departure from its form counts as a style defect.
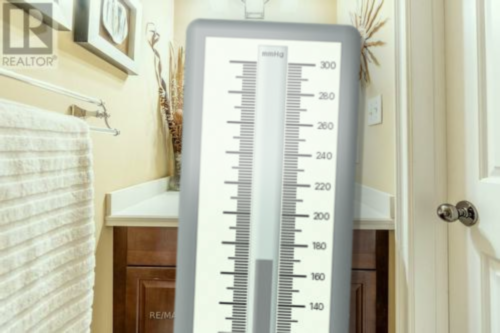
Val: 170
